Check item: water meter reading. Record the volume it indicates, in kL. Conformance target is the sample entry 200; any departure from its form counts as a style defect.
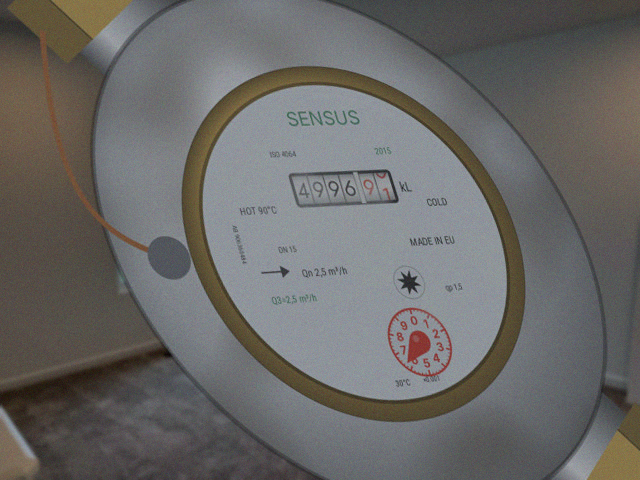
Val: 4996.906
